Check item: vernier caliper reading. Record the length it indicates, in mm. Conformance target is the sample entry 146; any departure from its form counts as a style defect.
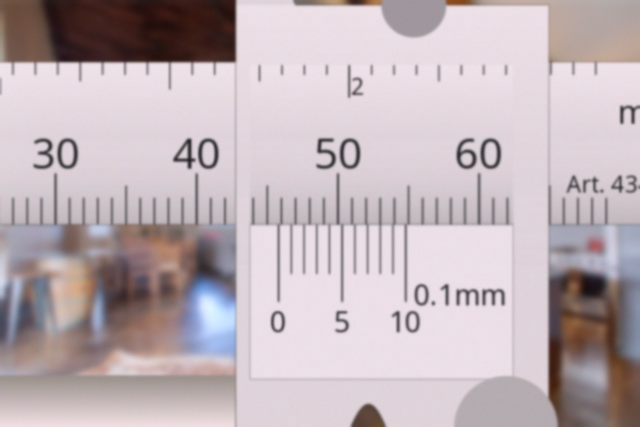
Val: 45.8
